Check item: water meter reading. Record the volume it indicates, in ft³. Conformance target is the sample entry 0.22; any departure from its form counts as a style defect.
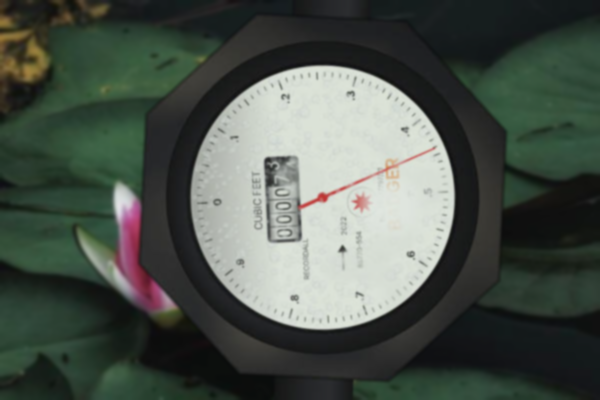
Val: 73.44
